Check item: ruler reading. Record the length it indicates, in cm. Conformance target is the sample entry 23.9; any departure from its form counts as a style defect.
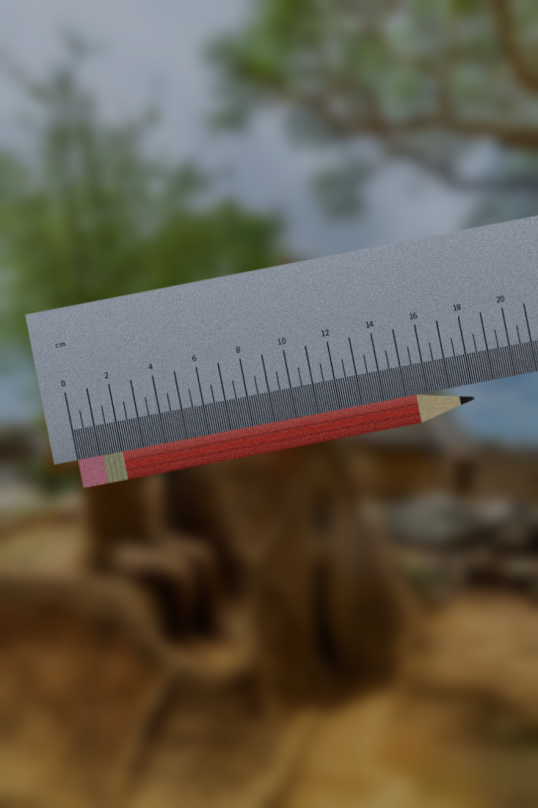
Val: 18
